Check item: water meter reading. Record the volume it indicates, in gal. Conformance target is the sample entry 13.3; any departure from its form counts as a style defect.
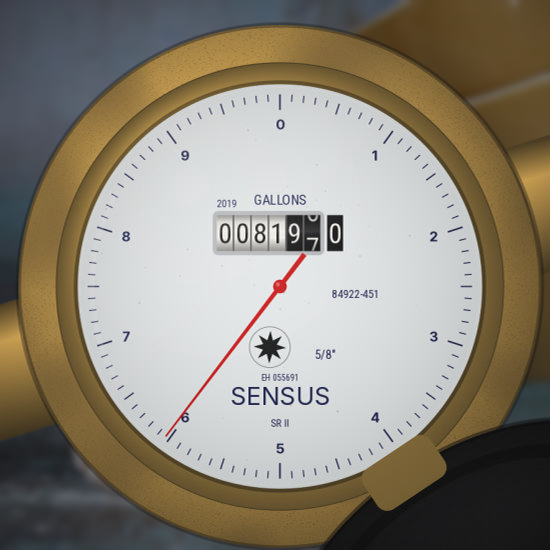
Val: 81966.0
